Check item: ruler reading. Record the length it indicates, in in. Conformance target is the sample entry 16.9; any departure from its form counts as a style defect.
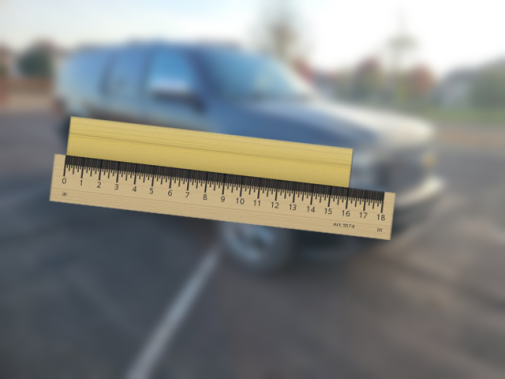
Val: 16
